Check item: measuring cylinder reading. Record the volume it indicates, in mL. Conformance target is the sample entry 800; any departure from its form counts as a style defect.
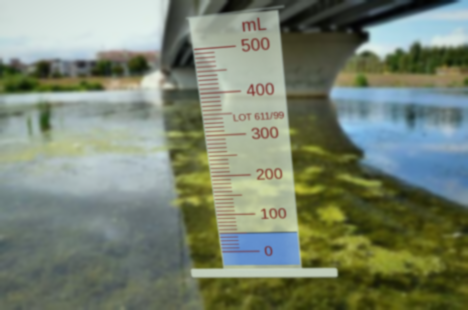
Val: 50
